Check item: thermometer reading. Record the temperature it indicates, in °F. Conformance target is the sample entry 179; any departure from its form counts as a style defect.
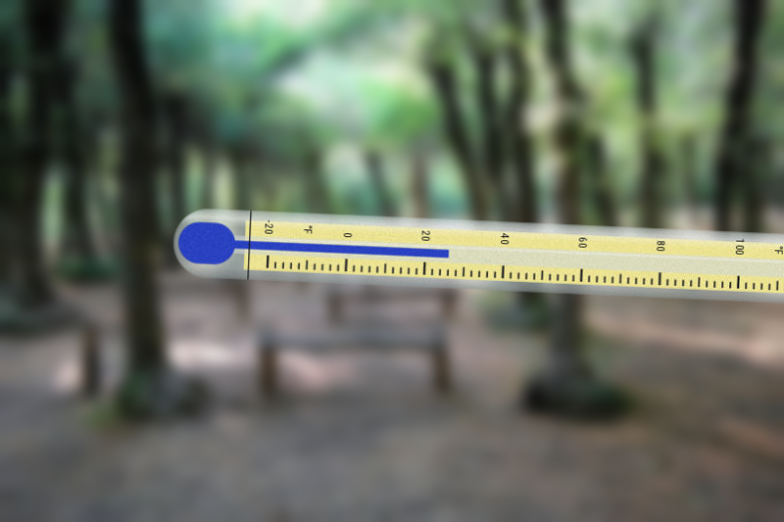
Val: 26
